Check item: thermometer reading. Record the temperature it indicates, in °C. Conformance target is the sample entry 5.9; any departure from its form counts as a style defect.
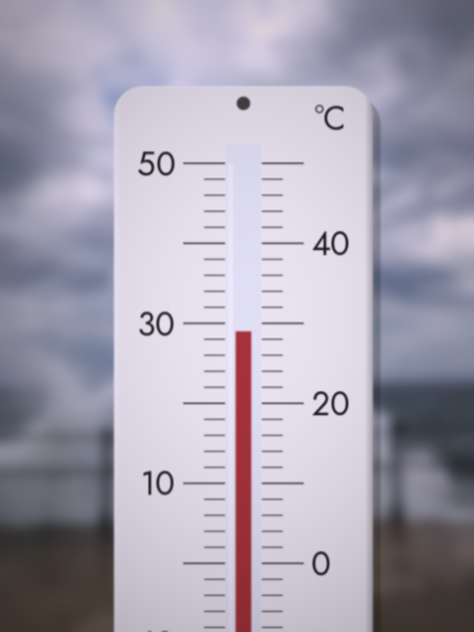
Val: 29
